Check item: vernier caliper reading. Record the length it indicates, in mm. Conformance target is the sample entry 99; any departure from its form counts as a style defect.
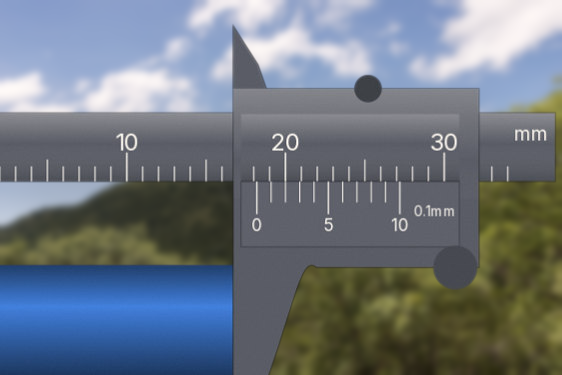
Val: 18.2
